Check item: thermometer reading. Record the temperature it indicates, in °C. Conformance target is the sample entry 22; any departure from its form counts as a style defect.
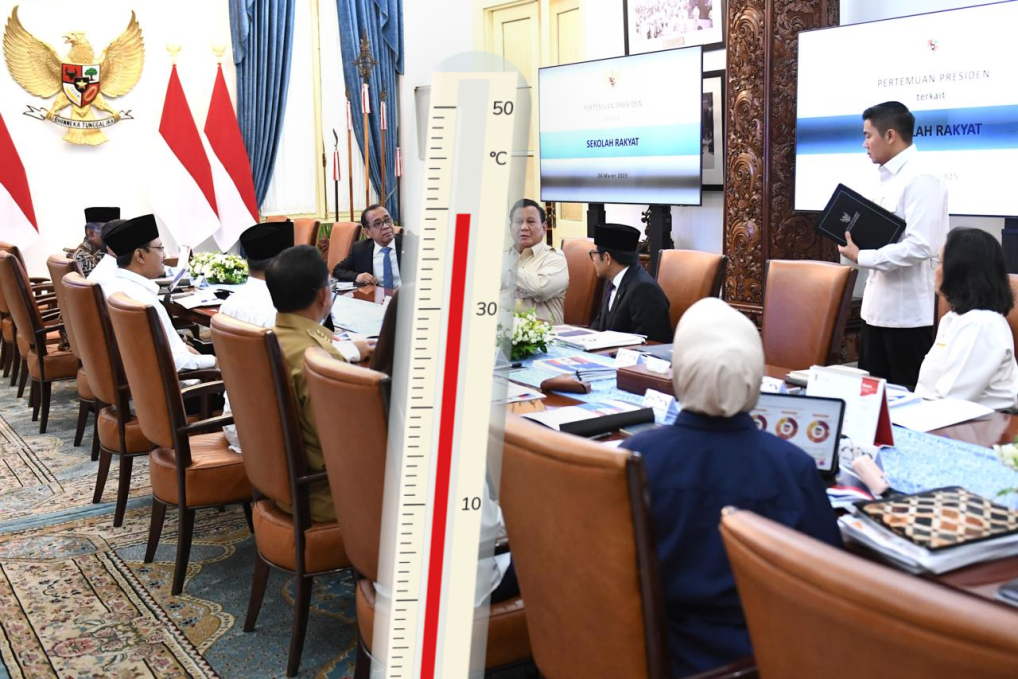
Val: 39.5
